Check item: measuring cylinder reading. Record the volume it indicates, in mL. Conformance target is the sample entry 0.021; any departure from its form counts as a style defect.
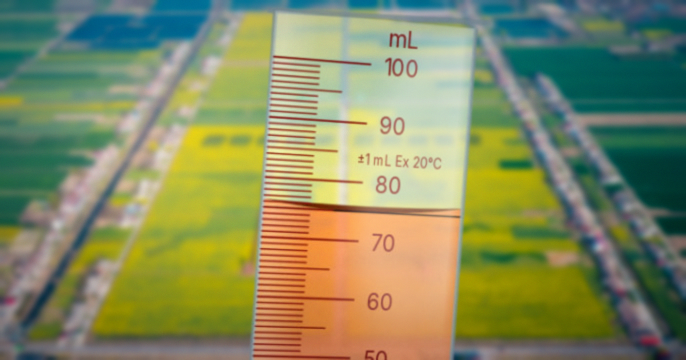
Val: 75
